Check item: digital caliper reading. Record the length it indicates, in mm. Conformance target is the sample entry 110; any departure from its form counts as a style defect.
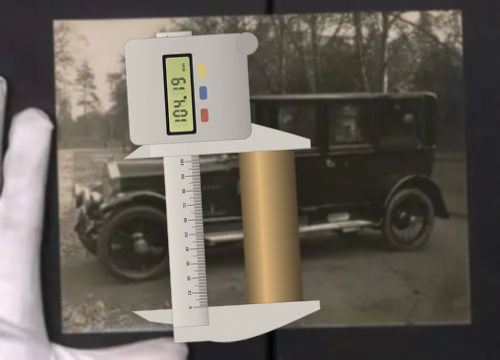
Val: 104.19
